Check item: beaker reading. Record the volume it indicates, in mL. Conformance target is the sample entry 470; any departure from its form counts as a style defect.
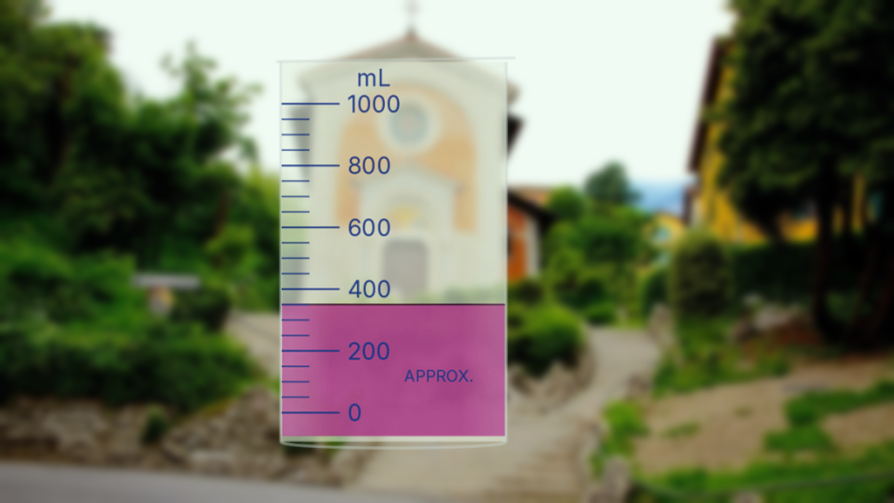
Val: 350
